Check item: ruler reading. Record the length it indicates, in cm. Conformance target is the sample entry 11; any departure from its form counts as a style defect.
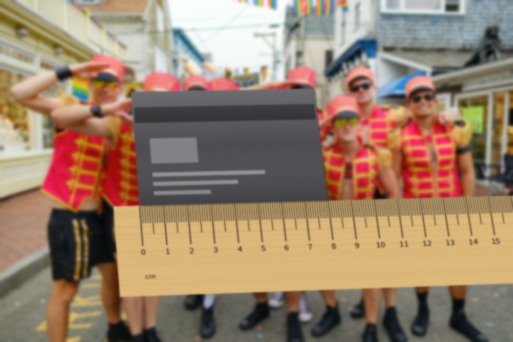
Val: 8
